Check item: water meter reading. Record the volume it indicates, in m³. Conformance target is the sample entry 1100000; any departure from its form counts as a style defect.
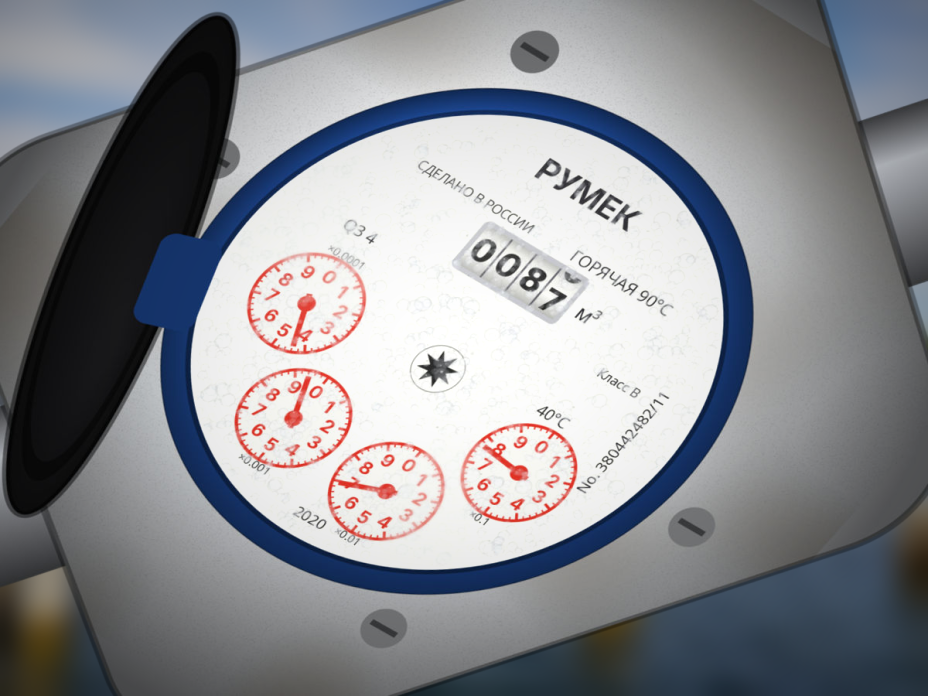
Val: 86.7694
